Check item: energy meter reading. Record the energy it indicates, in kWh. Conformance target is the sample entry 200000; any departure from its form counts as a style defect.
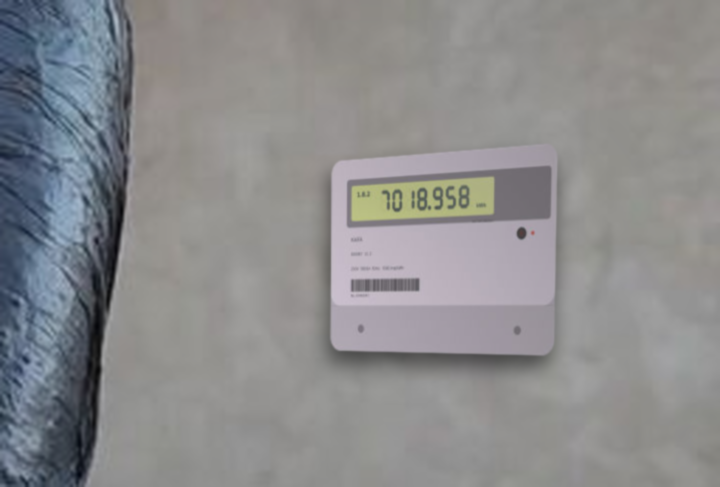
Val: 7018.958
